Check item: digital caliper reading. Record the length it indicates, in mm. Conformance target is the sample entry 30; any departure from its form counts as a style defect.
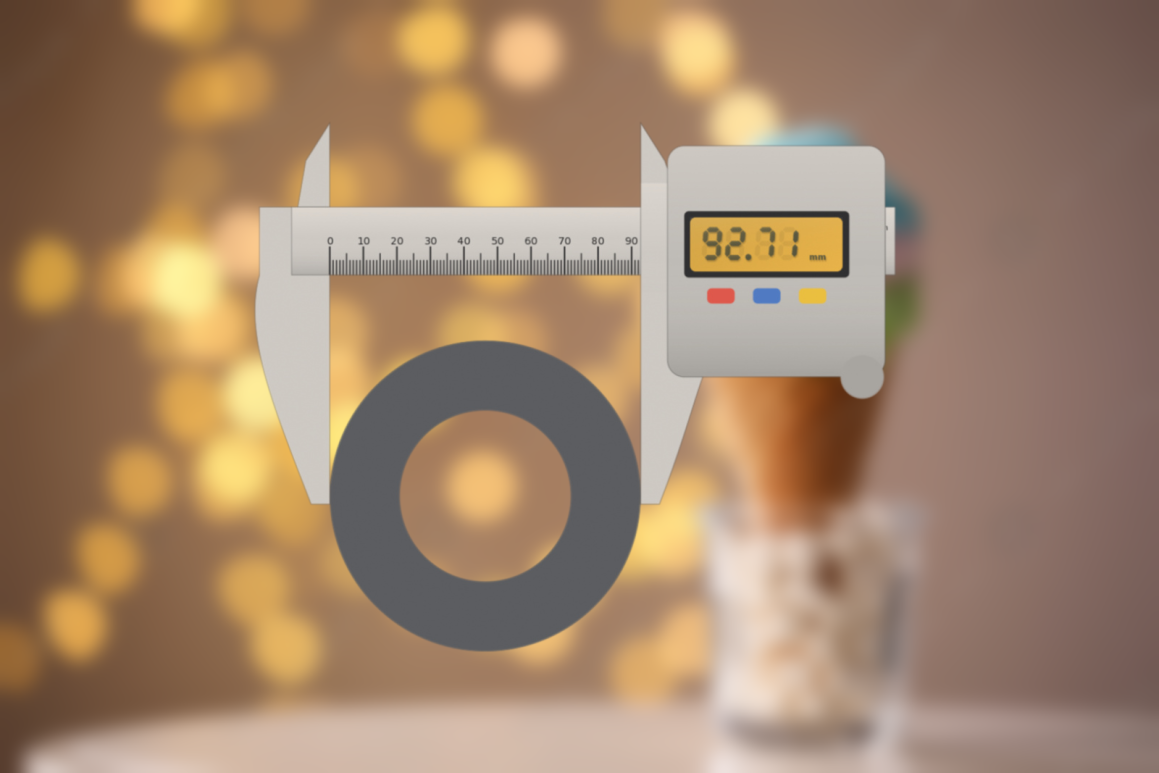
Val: 92.71
